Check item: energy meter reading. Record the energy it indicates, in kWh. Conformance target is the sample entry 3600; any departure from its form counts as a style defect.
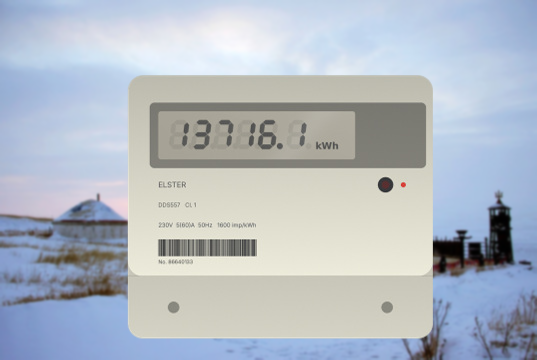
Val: 13716.1
